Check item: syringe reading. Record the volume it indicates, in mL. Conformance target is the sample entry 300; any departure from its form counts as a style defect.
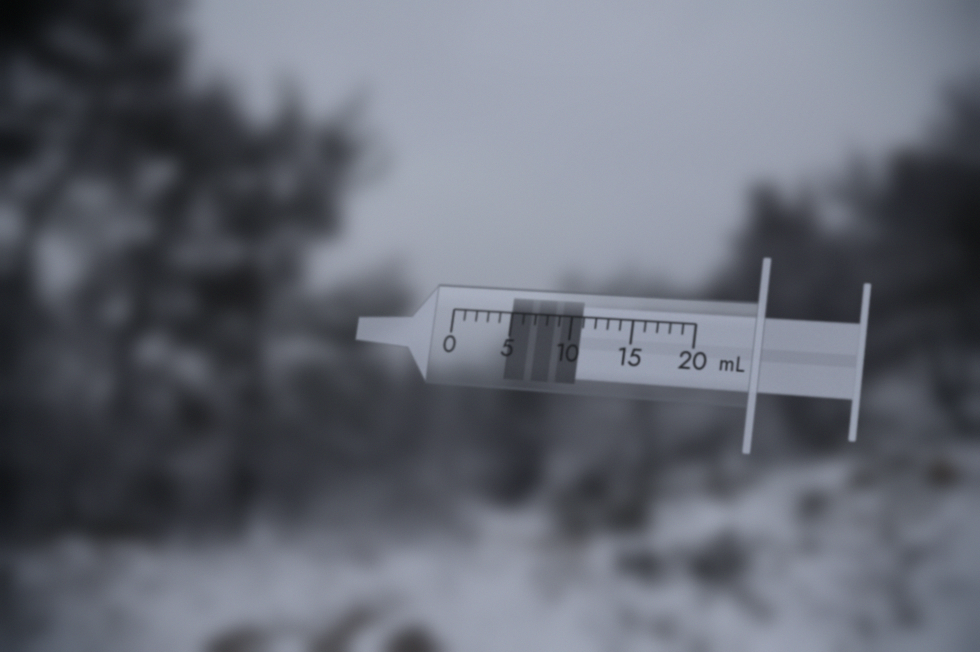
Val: 5
